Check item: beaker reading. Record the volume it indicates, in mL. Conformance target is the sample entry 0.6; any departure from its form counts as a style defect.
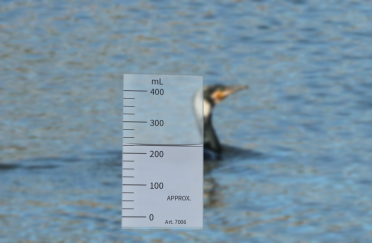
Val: 225
